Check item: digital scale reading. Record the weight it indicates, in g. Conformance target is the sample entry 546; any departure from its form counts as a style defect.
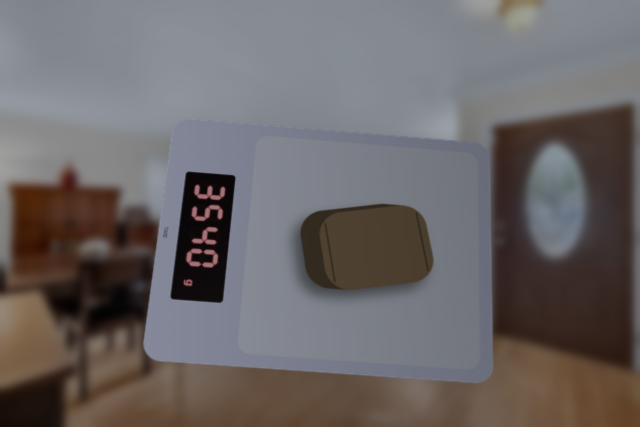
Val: 3540
